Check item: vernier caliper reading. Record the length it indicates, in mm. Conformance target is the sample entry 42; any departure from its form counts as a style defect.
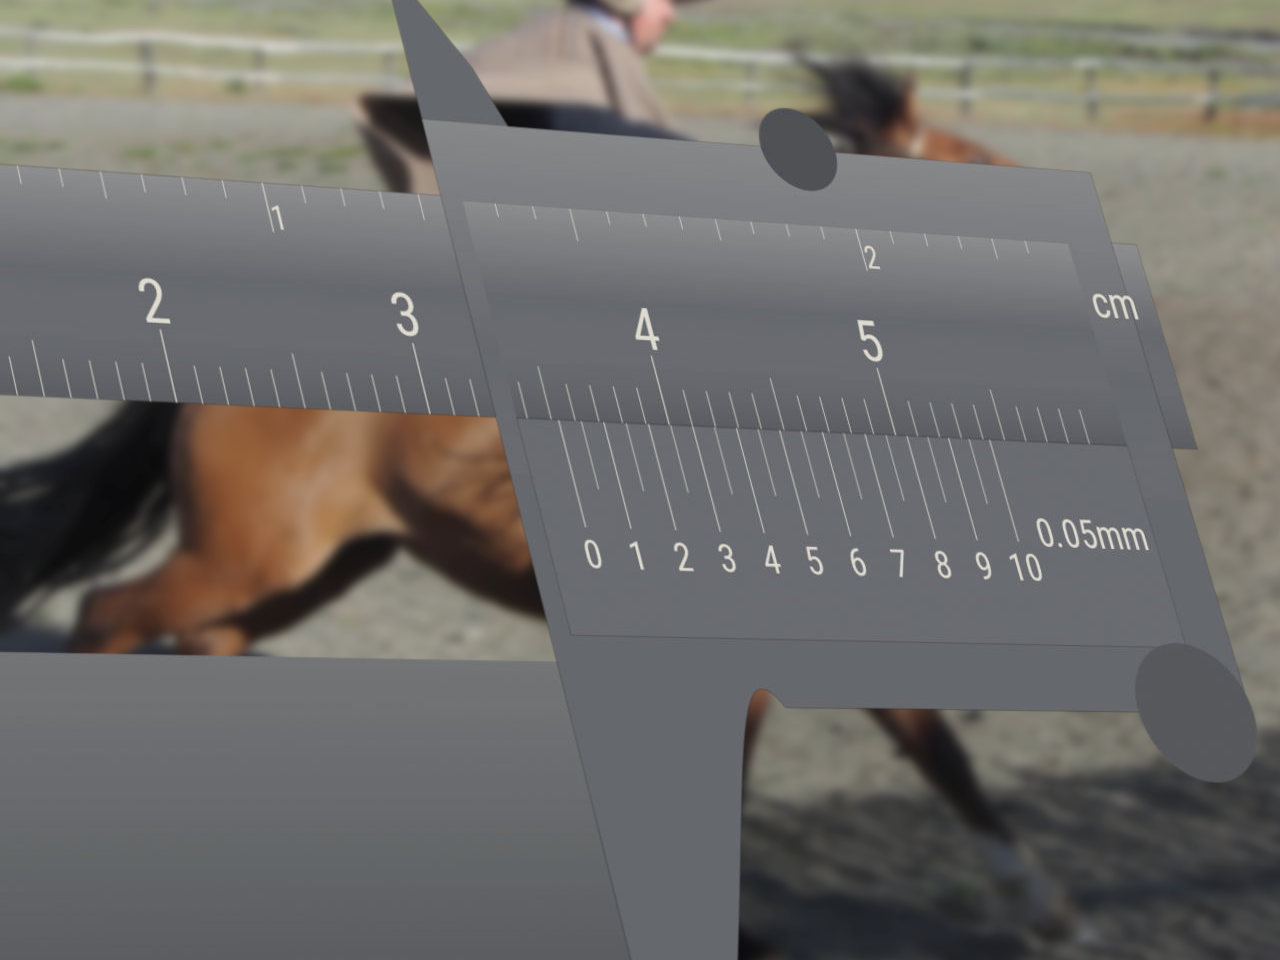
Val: 35.3
